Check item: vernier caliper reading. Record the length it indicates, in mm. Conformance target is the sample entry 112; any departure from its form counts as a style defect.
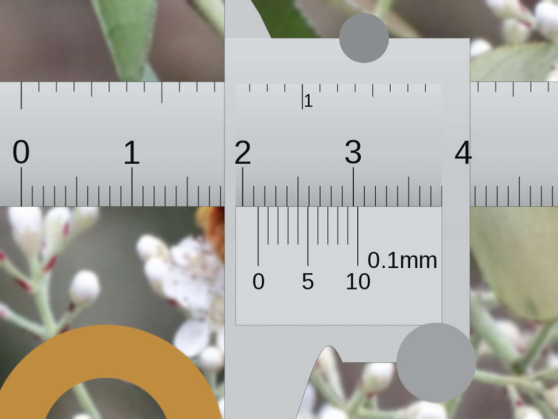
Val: 21.4
